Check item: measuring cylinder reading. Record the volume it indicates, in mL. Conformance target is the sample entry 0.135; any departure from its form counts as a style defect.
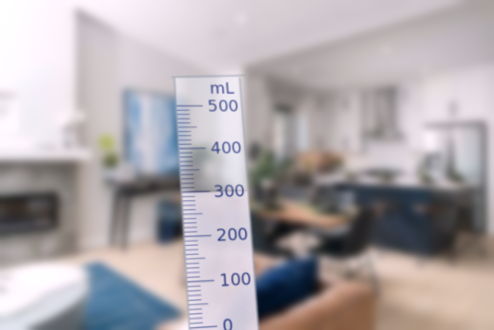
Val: 300
